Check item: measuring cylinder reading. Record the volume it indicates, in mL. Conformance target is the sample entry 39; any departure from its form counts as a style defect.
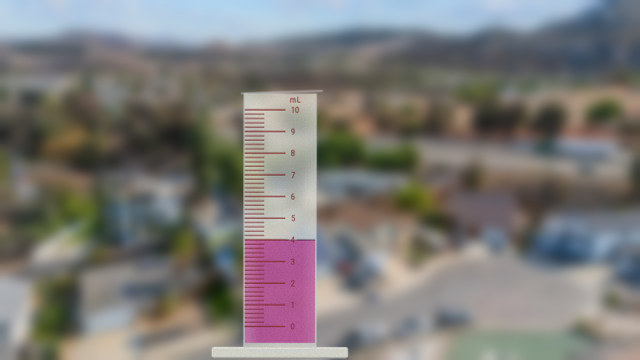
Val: 4
